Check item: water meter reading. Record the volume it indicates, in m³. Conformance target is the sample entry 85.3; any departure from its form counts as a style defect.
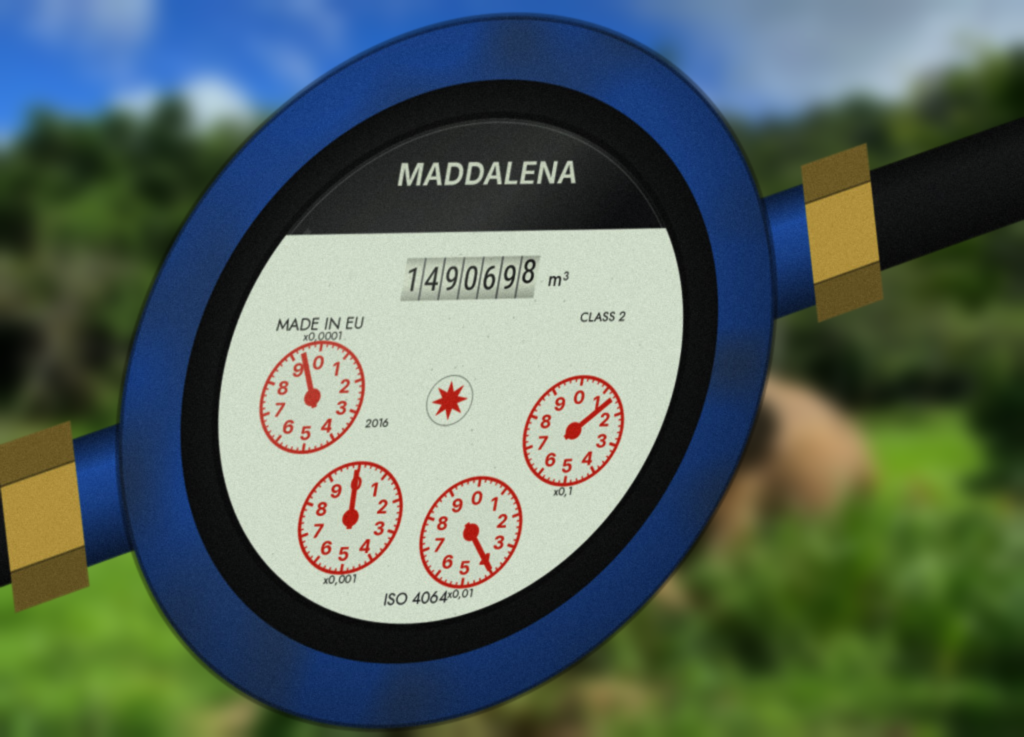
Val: 1490698.1399
